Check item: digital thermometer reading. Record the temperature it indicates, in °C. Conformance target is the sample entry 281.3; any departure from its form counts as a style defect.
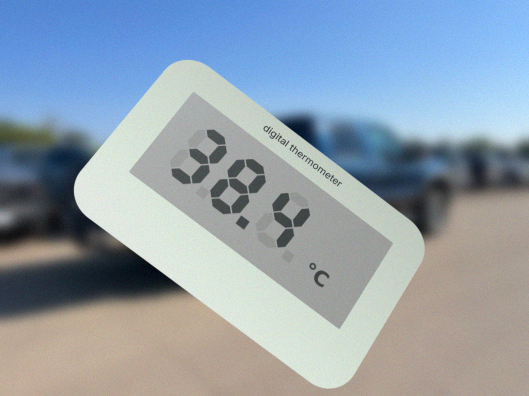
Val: 38.4
